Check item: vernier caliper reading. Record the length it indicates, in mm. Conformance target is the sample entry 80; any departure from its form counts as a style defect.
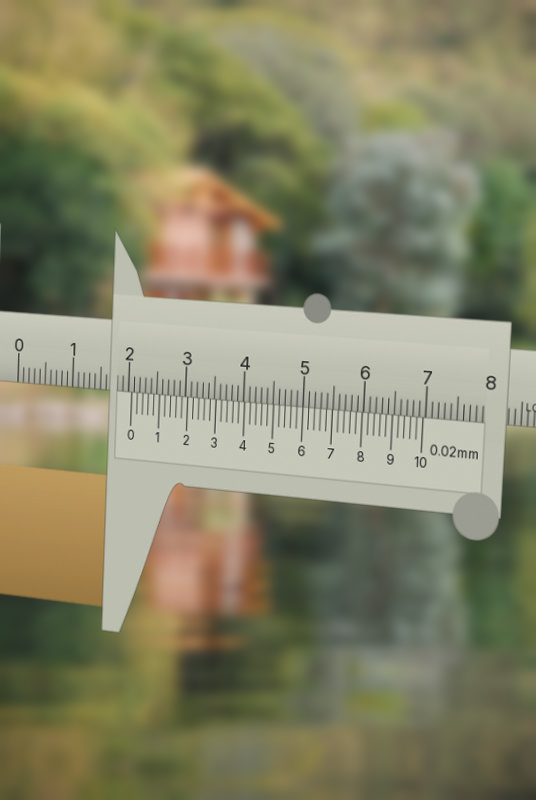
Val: 20.6
